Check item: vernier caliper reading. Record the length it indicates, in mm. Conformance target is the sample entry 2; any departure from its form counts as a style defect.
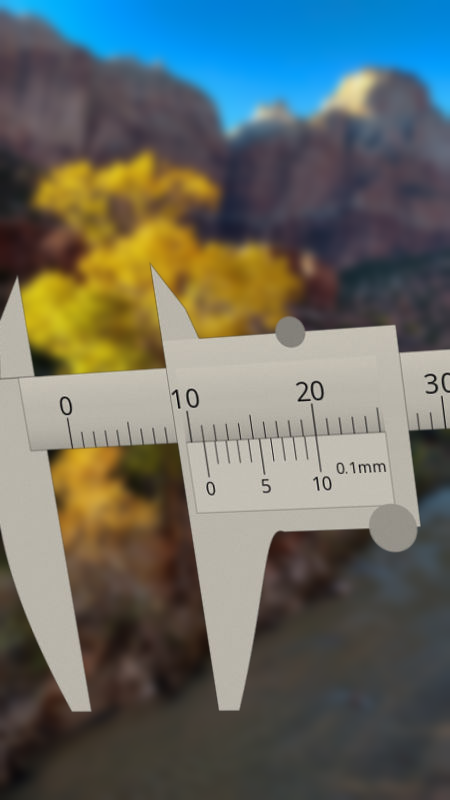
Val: 11.0
